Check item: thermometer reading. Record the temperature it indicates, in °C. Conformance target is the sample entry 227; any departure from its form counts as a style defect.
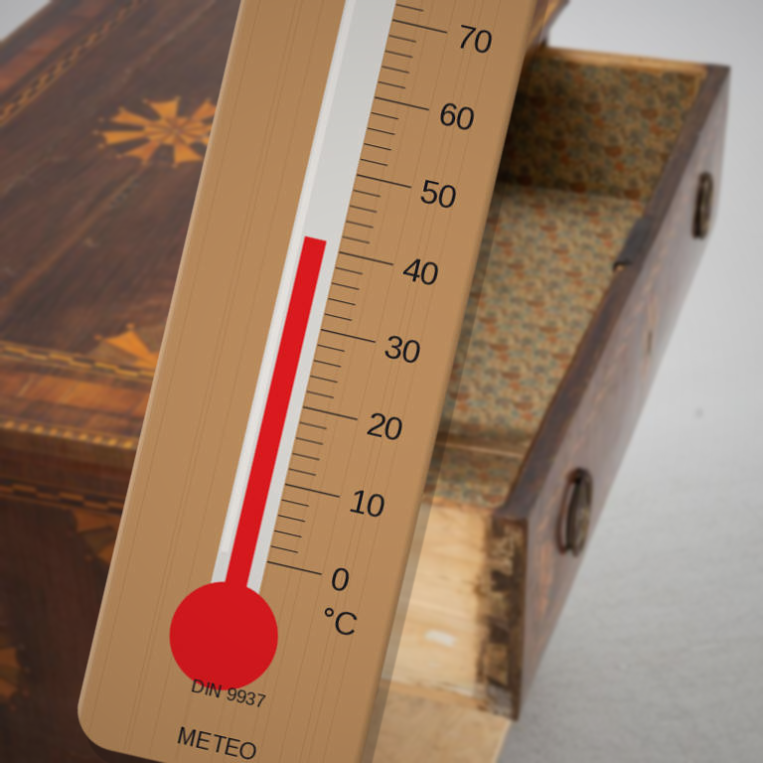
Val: 41
